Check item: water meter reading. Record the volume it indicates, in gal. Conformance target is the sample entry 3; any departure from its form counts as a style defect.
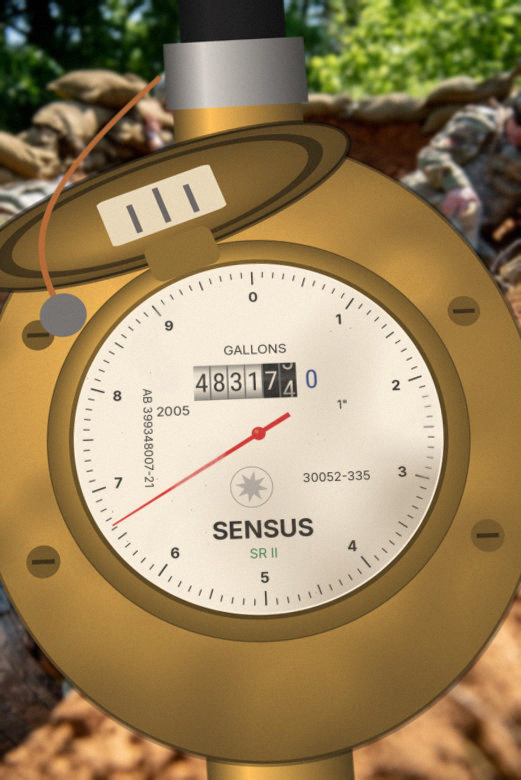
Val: 4831736.6
